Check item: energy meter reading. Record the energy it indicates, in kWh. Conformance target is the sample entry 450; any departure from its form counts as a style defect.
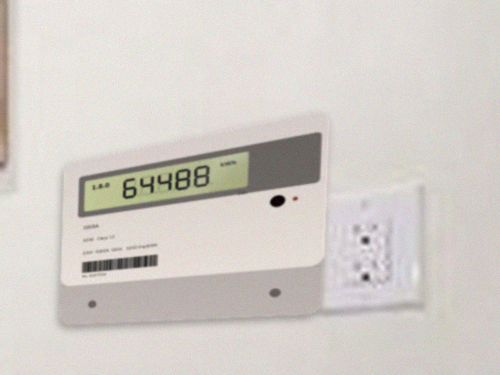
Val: 64488
